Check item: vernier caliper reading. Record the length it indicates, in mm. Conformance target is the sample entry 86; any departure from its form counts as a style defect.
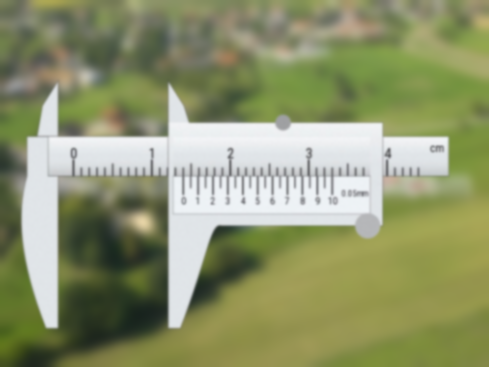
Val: 14.0
